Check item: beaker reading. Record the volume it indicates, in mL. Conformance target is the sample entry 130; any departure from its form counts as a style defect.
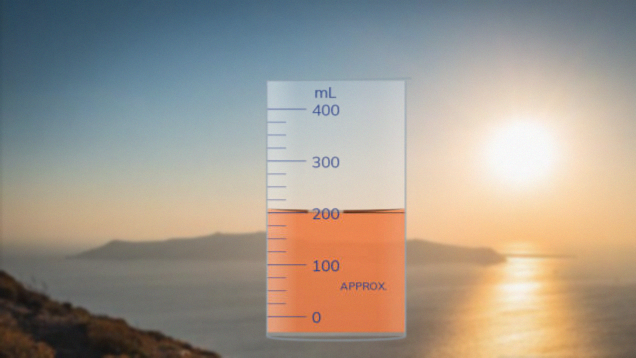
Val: 200
